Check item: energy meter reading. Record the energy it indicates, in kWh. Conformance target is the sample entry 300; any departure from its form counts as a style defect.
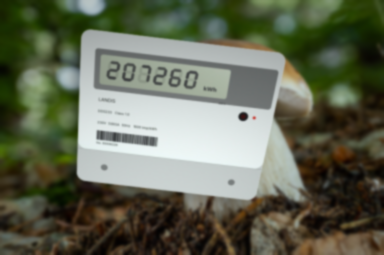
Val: 207260
